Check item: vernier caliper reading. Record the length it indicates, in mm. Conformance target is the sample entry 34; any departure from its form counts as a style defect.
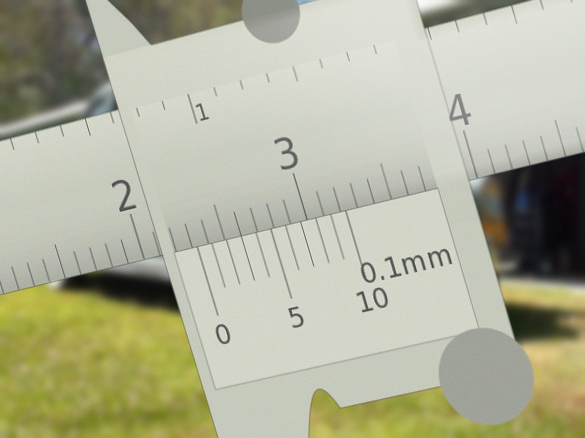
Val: 23.3
